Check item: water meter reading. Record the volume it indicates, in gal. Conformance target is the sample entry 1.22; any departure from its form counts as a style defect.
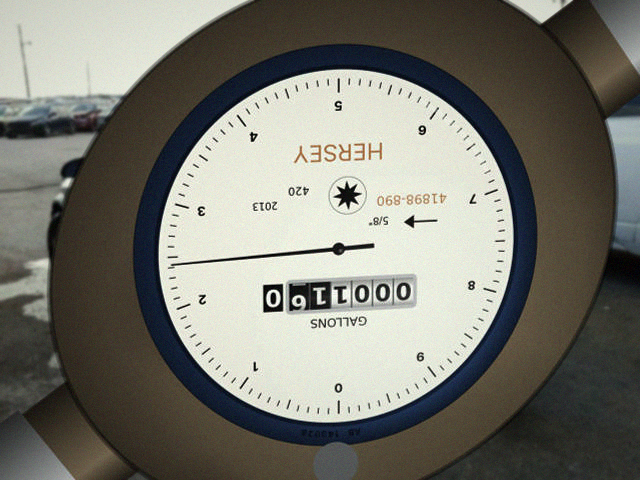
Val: 1162.4
